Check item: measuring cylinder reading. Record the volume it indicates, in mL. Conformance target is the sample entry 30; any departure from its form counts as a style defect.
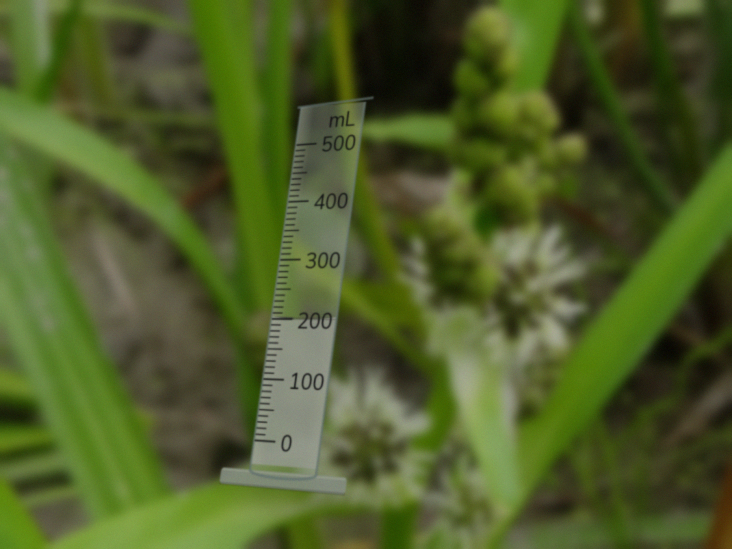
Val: 200
